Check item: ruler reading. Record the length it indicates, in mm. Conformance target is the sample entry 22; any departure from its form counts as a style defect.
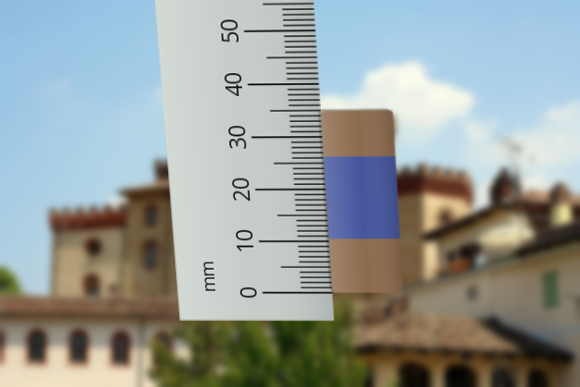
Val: 35
